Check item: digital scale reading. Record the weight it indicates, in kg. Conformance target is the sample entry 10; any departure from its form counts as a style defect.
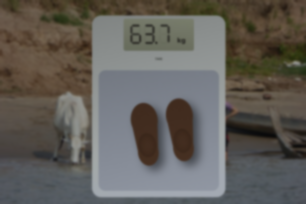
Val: 63.7
